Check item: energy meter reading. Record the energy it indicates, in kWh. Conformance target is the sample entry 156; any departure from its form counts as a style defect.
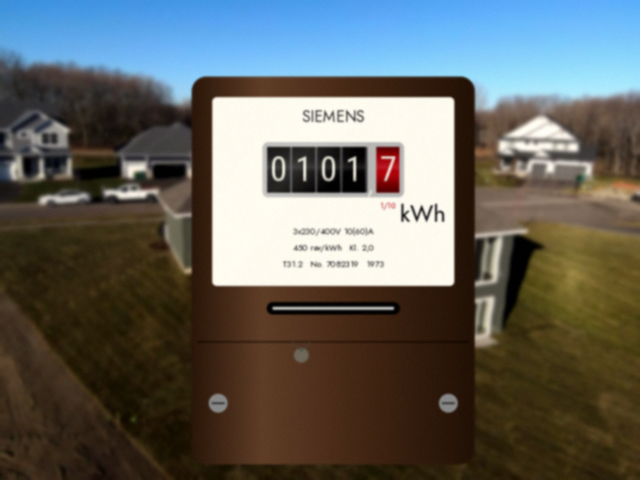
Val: 101.7
